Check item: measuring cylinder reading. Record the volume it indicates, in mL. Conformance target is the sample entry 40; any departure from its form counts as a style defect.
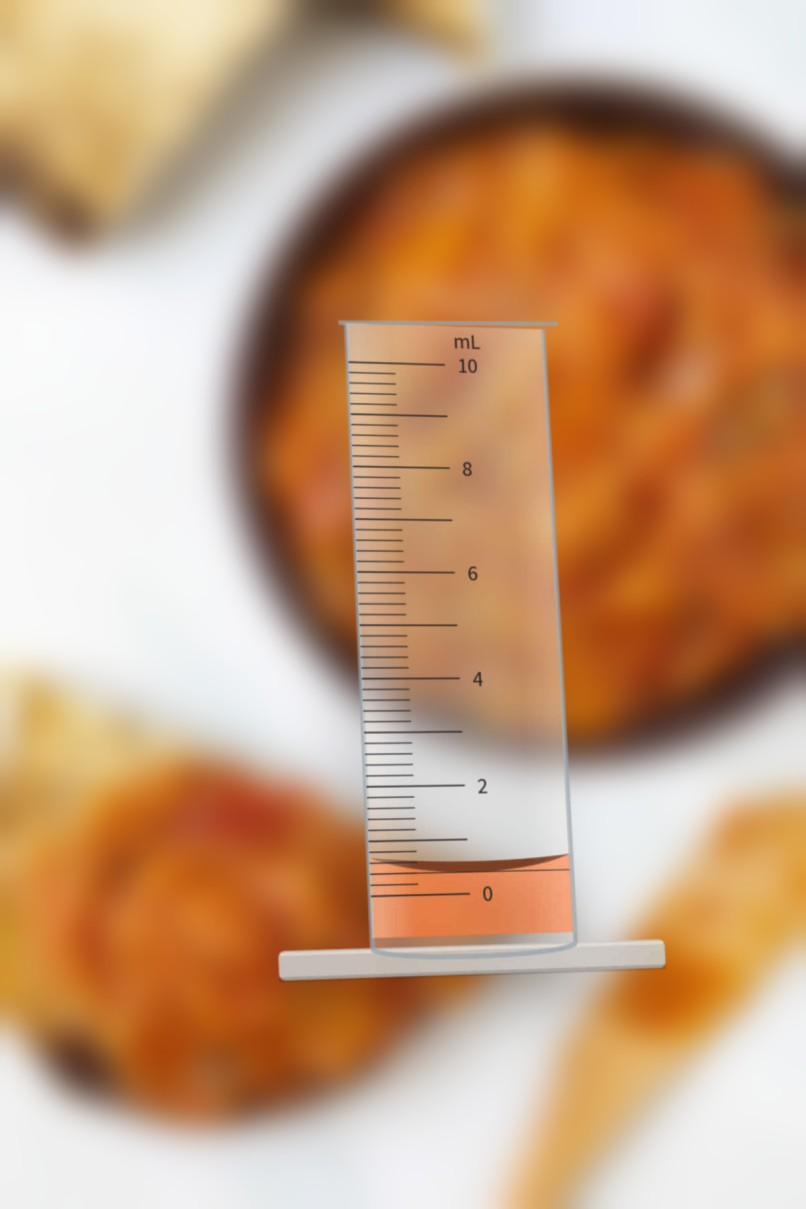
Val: 0.4
